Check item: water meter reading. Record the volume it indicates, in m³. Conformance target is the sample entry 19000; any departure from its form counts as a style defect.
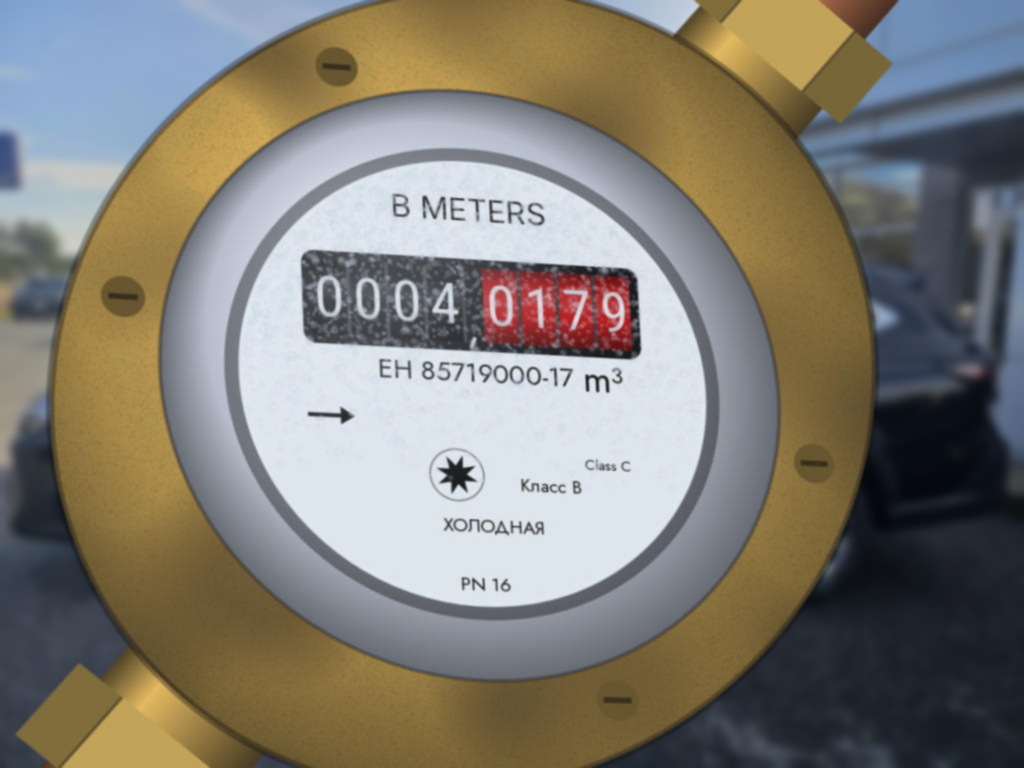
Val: 4.0179
